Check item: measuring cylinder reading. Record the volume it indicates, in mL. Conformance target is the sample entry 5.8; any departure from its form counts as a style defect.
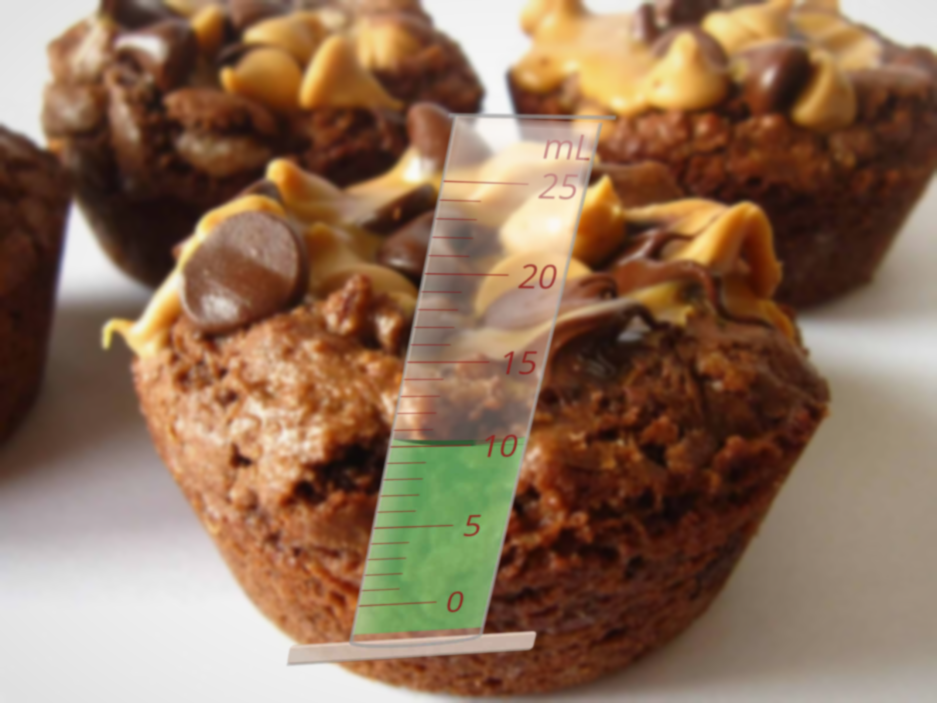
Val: 10
